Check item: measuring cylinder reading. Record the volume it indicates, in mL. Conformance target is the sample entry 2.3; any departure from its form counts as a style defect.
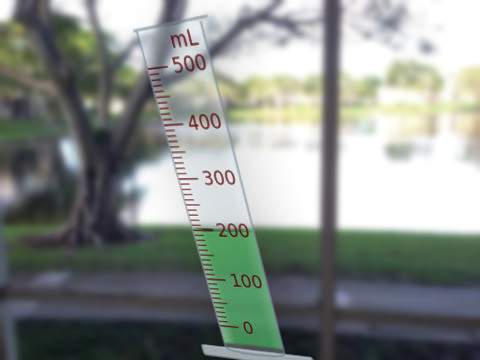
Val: 200
